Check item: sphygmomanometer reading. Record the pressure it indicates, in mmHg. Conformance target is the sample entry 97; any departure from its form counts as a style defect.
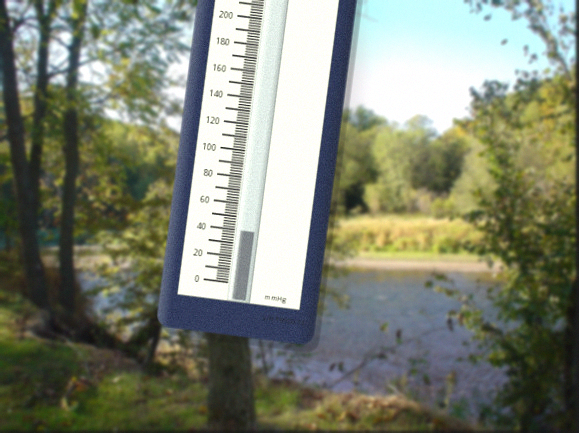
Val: 40
